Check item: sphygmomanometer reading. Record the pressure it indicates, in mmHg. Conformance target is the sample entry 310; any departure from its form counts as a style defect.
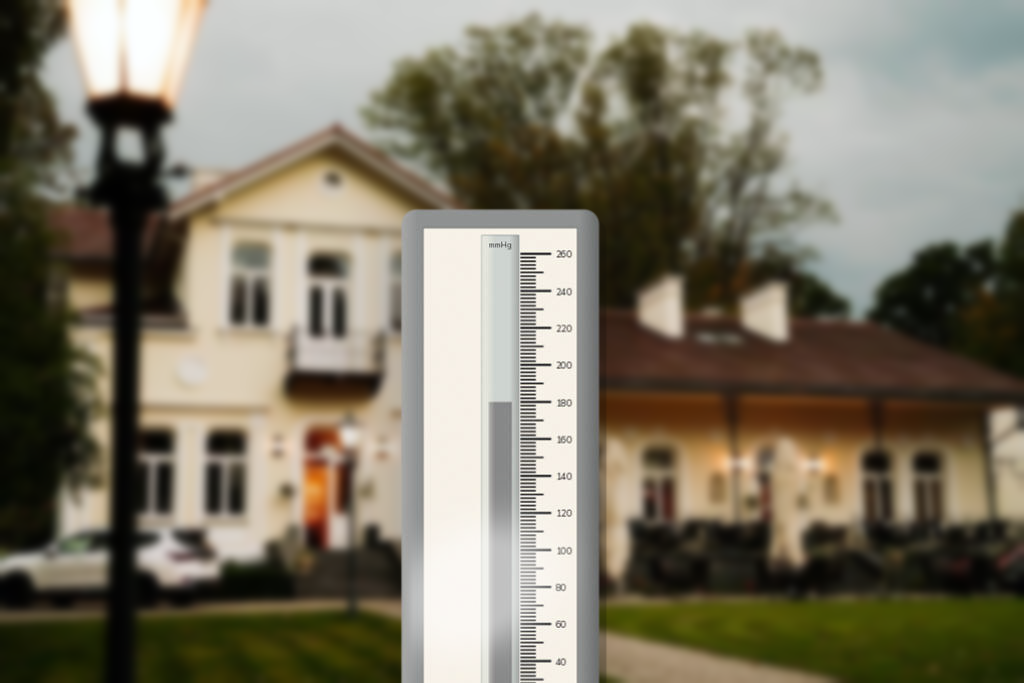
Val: 180
